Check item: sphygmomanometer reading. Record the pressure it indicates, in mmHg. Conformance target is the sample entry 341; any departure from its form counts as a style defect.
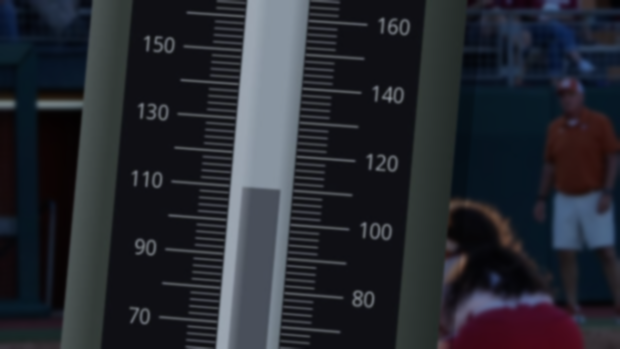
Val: 110
